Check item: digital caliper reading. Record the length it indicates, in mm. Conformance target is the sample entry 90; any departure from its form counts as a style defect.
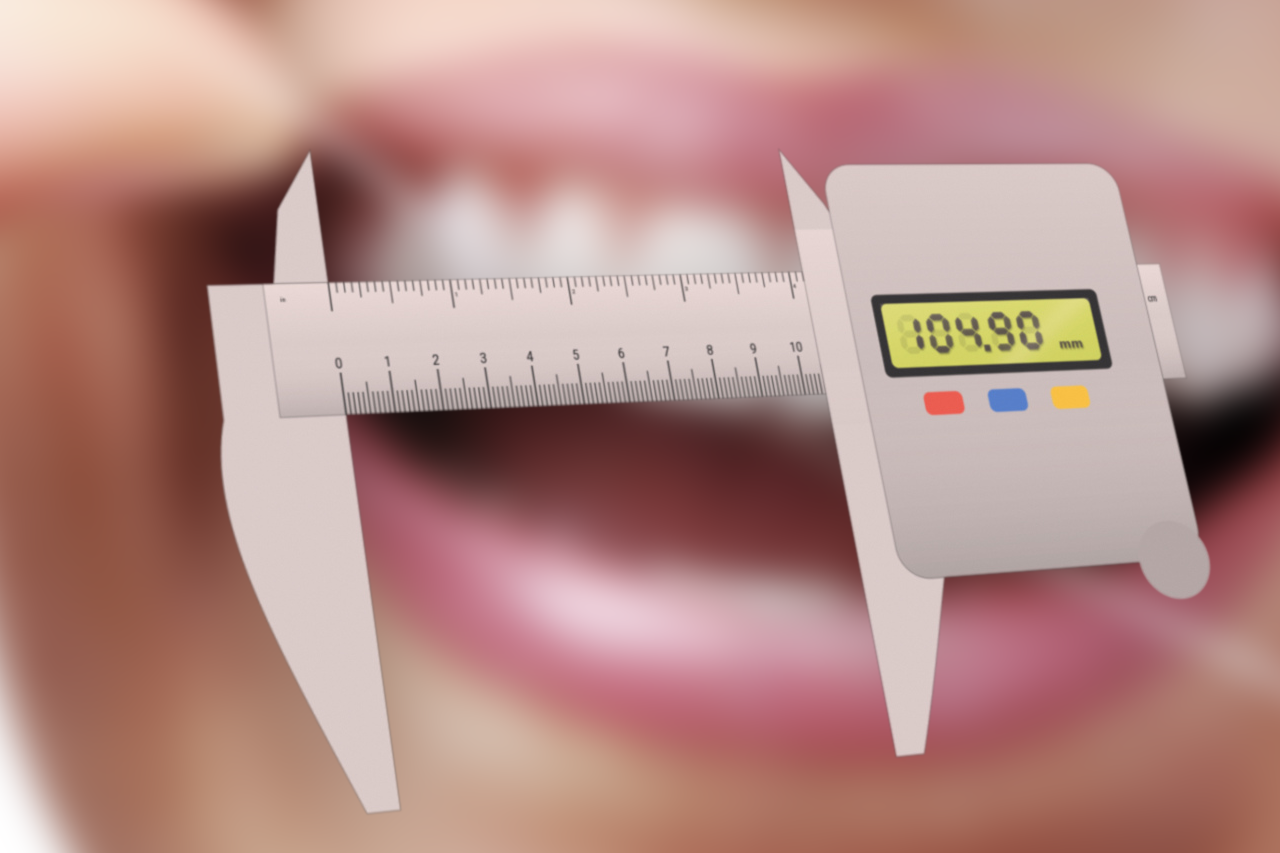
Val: 104.90
